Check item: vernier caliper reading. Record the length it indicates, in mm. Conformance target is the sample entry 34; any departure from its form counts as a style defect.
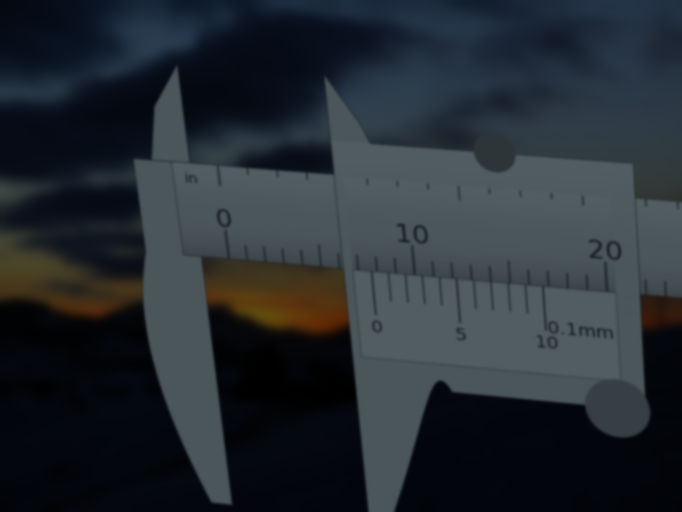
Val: 7.7
